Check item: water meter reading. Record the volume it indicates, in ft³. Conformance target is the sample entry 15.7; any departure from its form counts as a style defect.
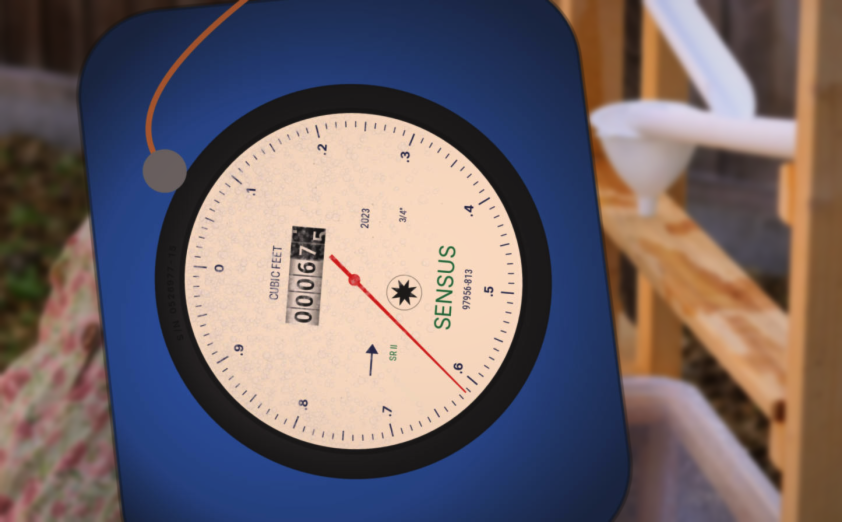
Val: 674.61
